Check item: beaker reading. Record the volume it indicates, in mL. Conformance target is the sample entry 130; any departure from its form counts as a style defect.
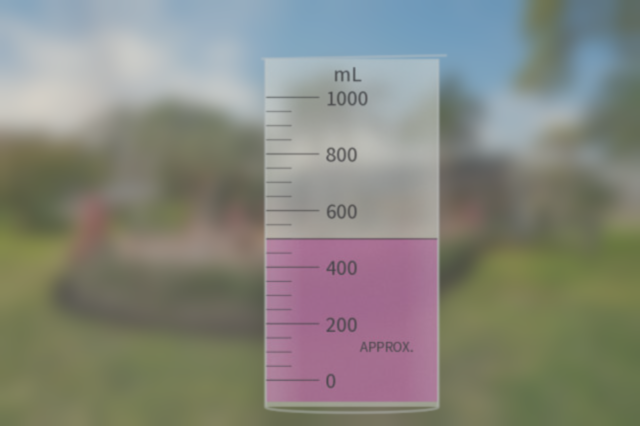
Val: 500
